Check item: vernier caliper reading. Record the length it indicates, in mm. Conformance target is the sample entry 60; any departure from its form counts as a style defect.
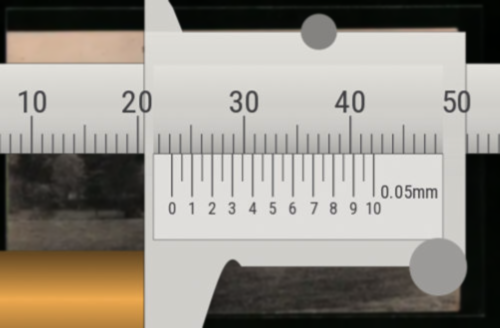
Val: 23.2
